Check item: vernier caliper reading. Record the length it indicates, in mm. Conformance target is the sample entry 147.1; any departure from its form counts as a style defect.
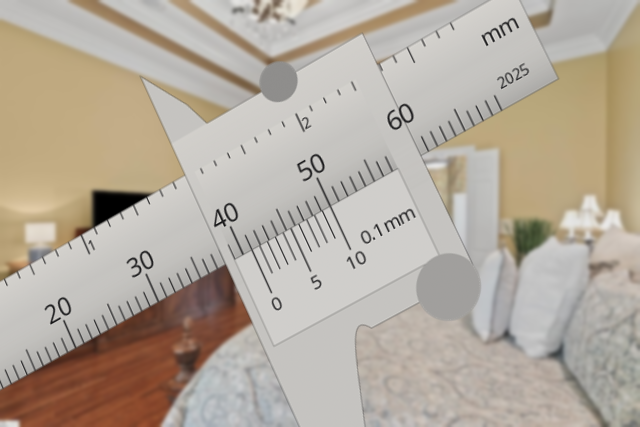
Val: 41.0
